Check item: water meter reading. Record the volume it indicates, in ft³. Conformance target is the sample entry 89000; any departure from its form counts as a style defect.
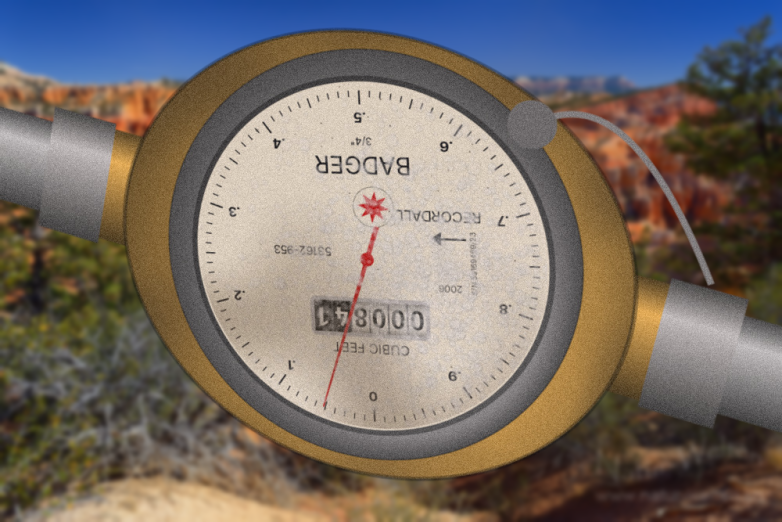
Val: 841.05
